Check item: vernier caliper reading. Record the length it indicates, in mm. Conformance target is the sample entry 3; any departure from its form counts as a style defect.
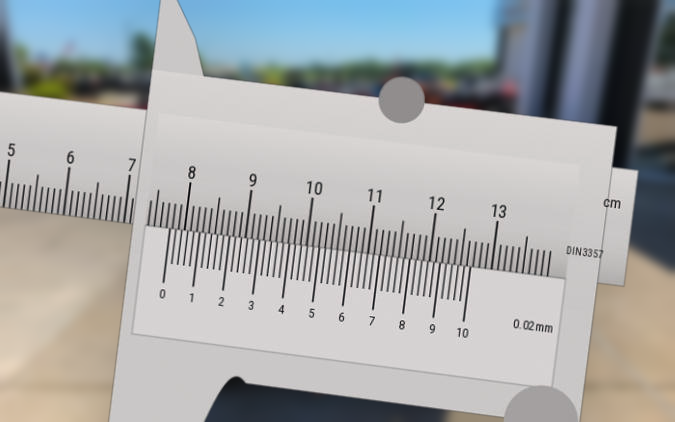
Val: 77.6
